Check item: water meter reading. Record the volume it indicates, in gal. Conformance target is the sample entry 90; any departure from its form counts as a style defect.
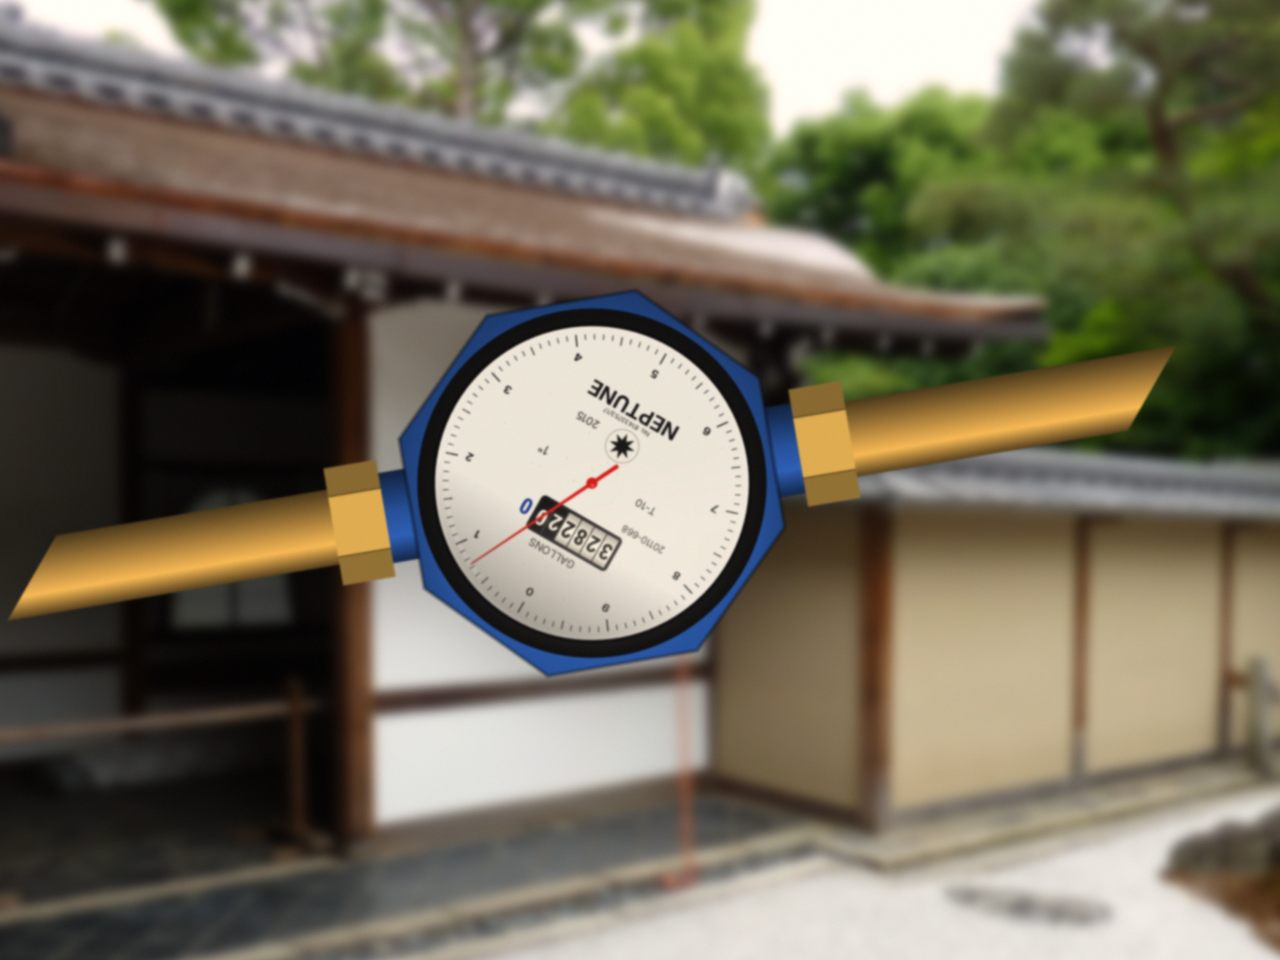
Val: 3282200.7
